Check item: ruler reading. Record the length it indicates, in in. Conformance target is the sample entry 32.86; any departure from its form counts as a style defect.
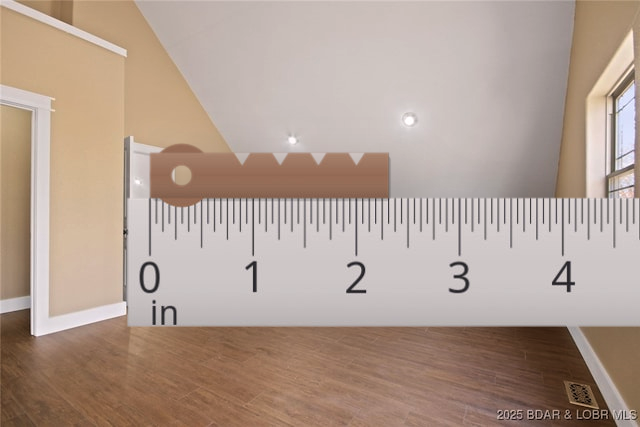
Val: 2.3125
